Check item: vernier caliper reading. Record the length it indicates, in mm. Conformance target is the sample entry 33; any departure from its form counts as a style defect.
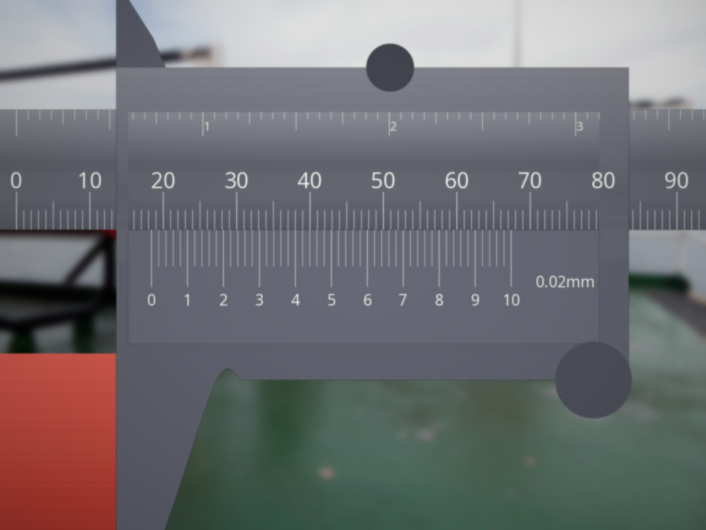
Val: 18.4
